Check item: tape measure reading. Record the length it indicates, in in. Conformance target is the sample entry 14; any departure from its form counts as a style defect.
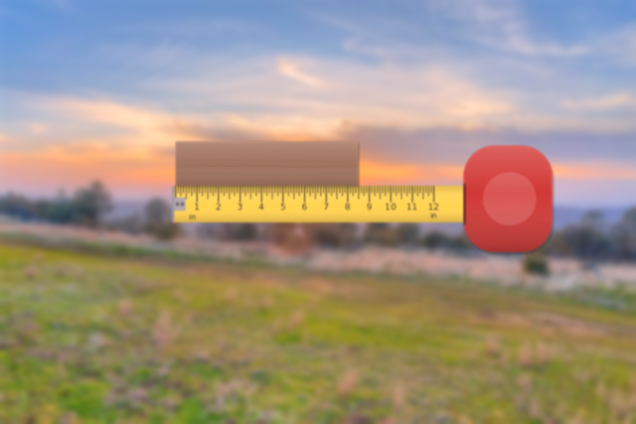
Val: 8.5
